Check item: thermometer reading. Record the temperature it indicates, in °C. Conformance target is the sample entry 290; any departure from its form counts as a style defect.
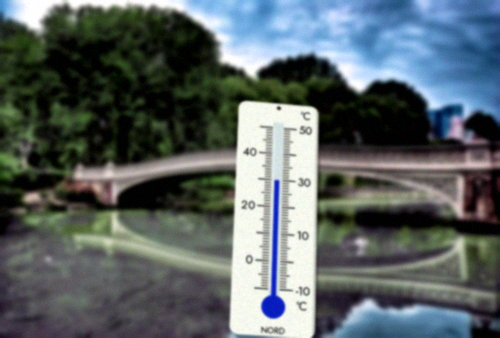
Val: 30
